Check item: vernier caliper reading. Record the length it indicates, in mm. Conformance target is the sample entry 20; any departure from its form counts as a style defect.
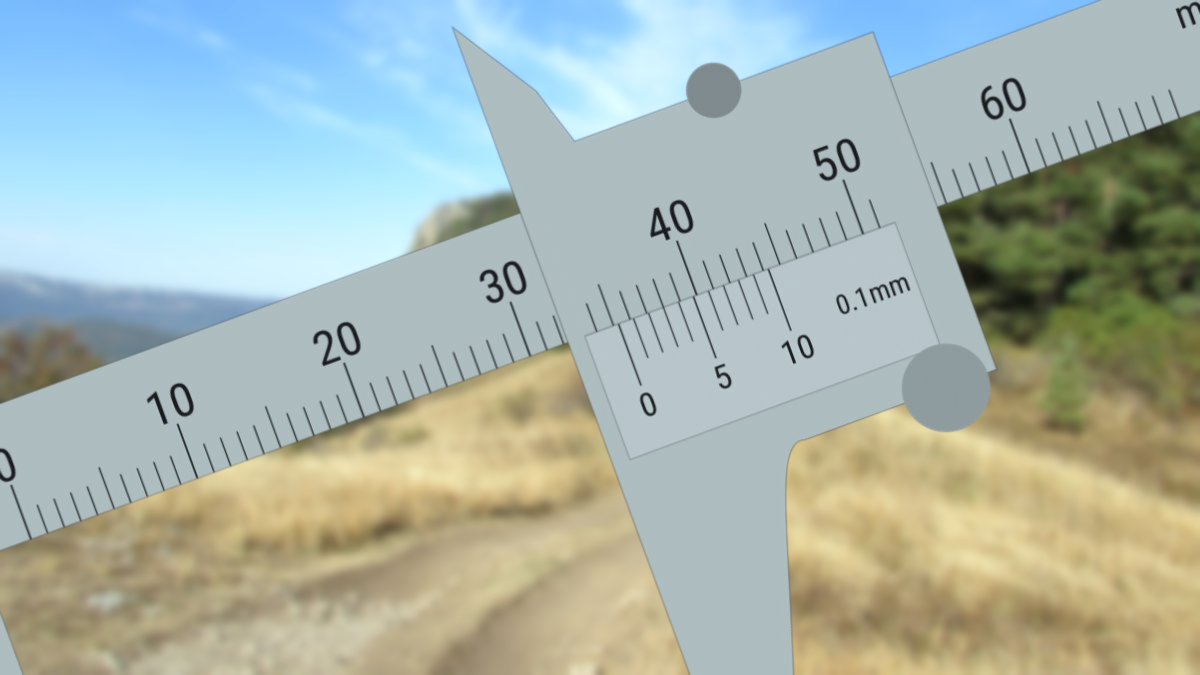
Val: 35.3
